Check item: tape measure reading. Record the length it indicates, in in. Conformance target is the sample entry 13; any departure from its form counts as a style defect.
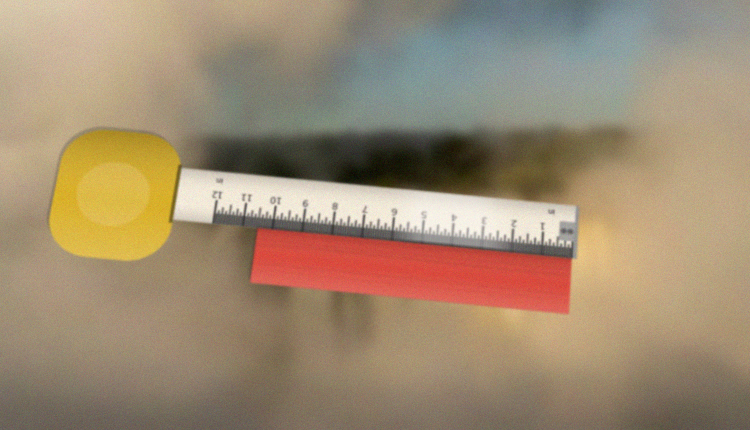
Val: 10.5
